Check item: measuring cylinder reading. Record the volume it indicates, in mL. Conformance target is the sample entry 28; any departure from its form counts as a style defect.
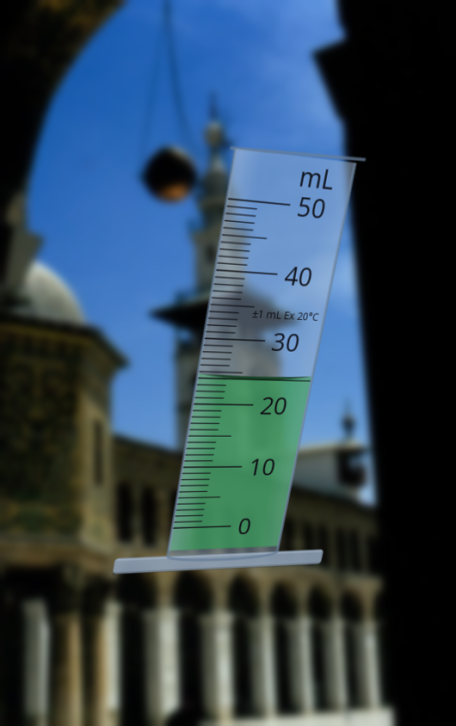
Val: 24
